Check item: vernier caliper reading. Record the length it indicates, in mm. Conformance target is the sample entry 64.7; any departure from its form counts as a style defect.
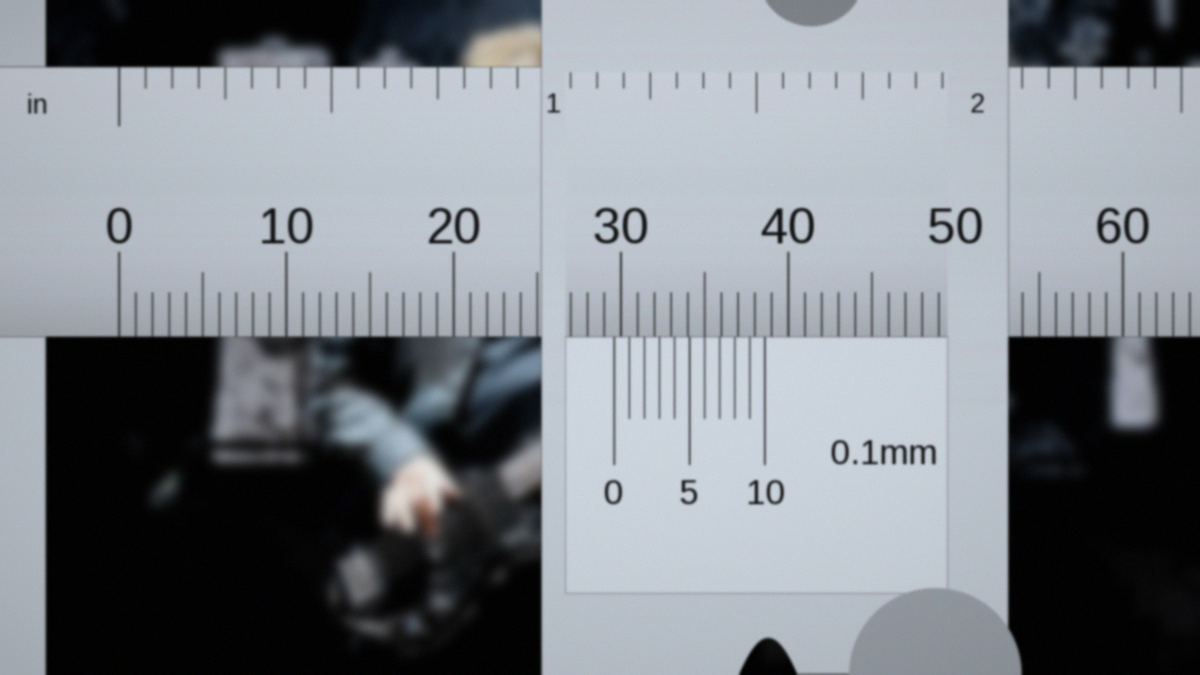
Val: 29.6
